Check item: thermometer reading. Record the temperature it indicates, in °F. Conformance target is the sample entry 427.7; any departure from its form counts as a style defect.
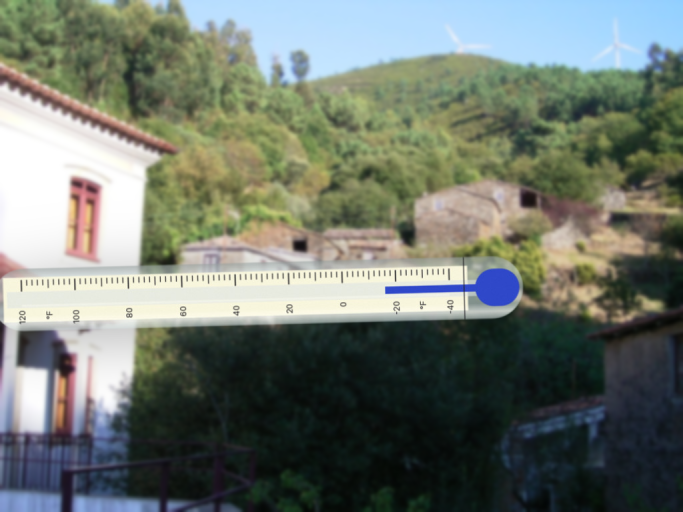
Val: -16
